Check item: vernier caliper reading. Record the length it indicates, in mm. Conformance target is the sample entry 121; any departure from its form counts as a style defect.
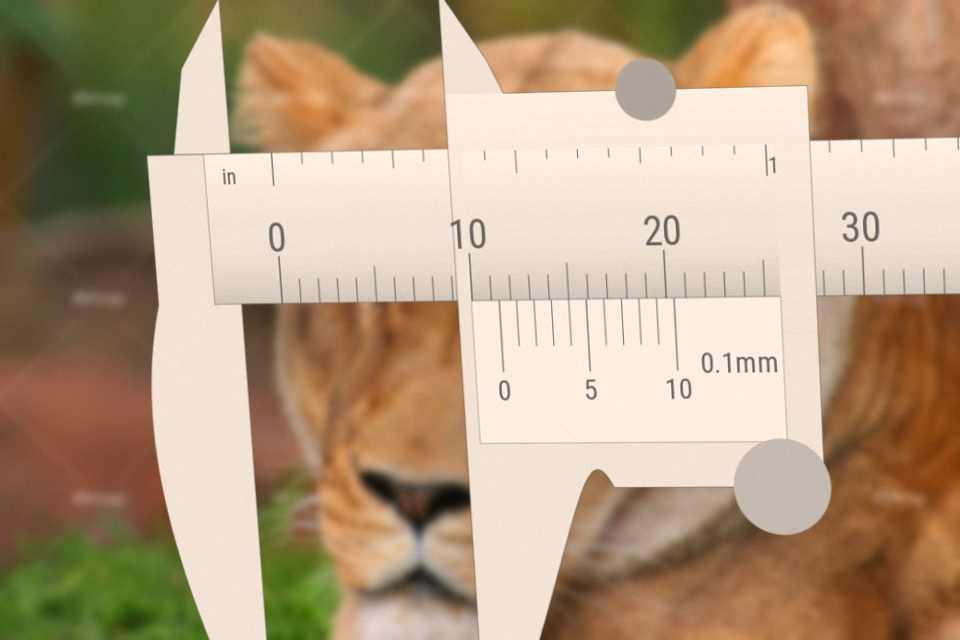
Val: 11.4
